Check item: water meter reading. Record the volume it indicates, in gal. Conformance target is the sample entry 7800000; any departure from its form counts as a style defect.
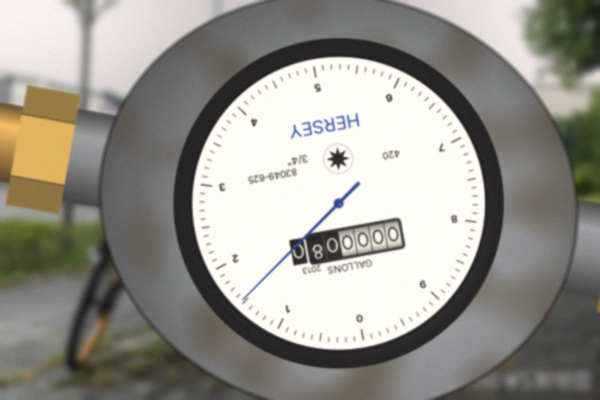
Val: 81.5
